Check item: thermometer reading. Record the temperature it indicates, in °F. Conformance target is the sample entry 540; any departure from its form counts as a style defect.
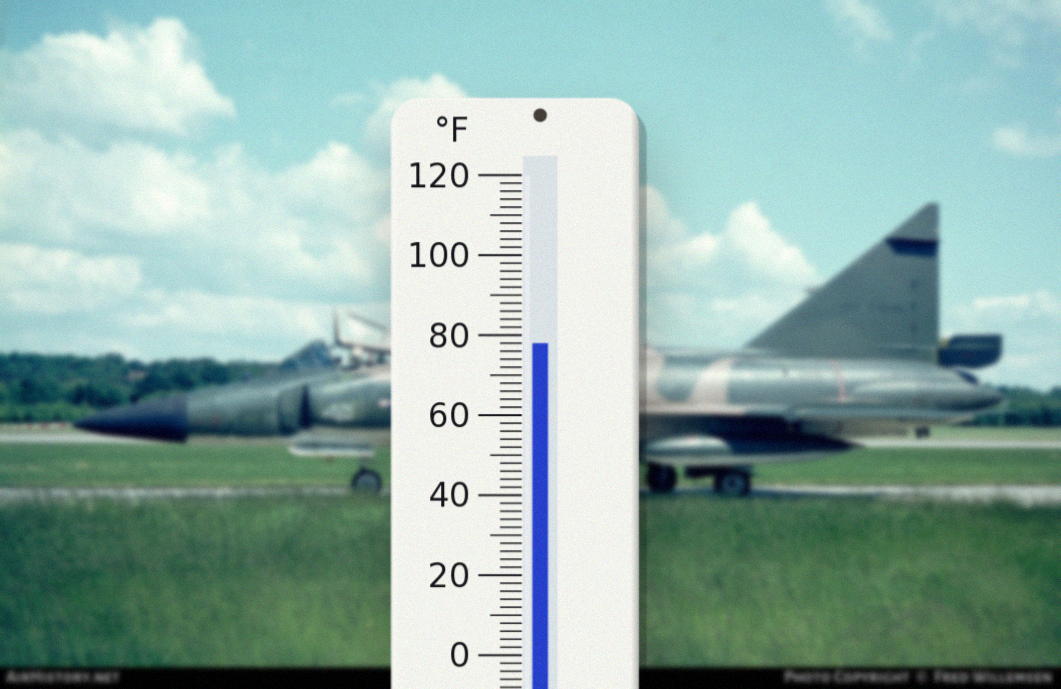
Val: 78
